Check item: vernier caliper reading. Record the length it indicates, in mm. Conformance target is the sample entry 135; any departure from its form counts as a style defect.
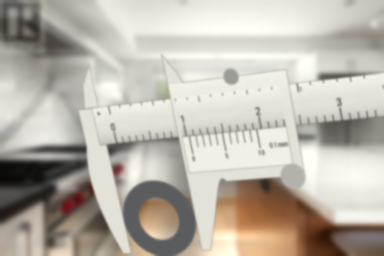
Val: 10.4
